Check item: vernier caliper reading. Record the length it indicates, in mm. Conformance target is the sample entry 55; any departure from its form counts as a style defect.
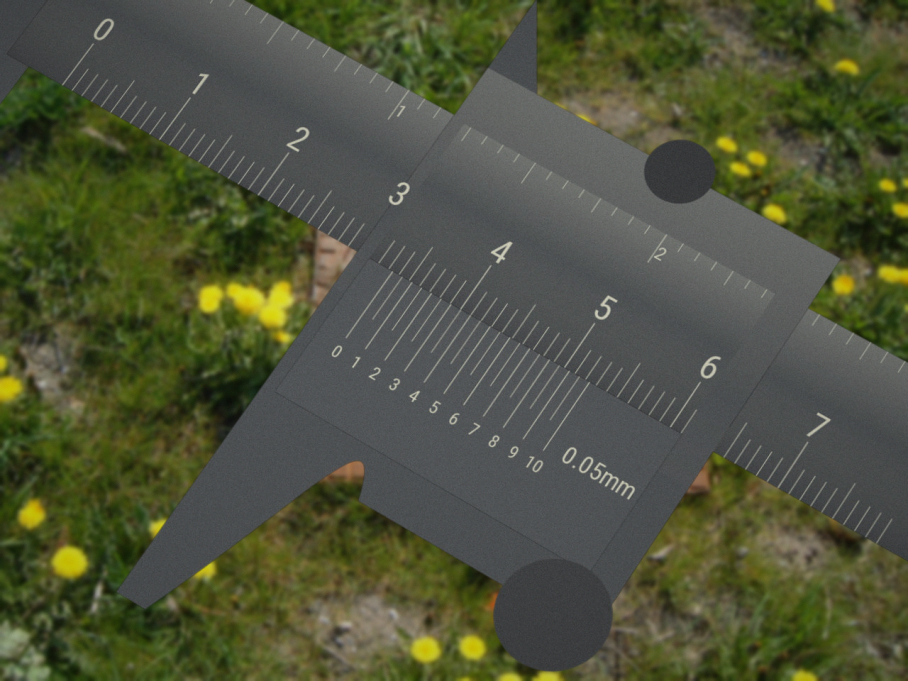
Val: 33.4
